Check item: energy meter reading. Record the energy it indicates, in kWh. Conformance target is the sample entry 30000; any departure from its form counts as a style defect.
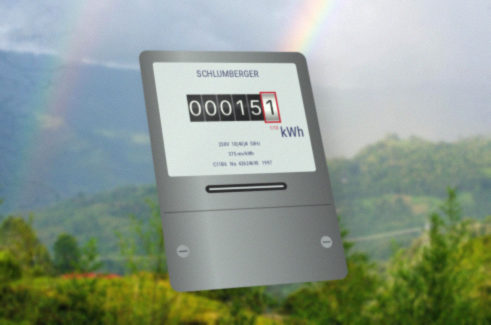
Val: 15.1
